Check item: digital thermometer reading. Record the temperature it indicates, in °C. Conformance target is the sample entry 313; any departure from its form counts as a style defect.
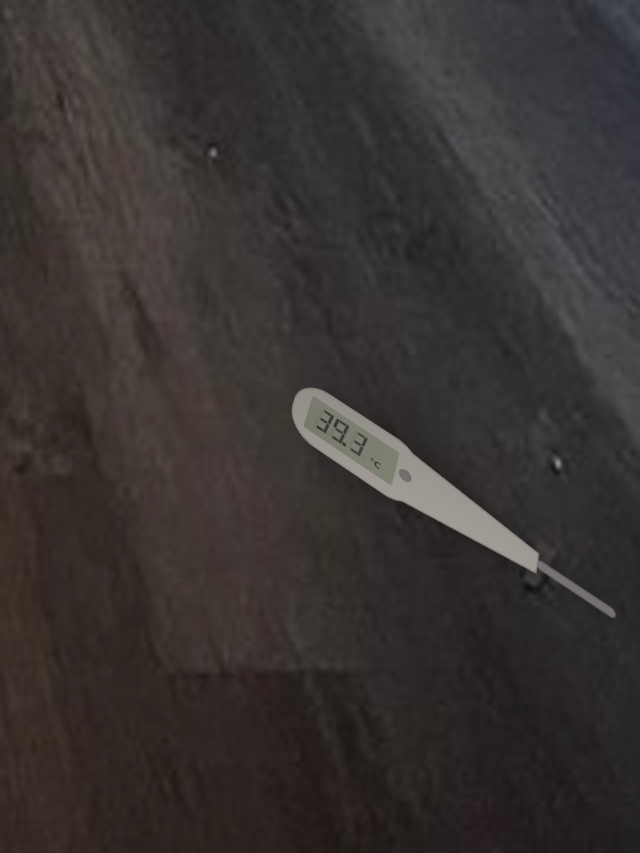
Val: 39.3
